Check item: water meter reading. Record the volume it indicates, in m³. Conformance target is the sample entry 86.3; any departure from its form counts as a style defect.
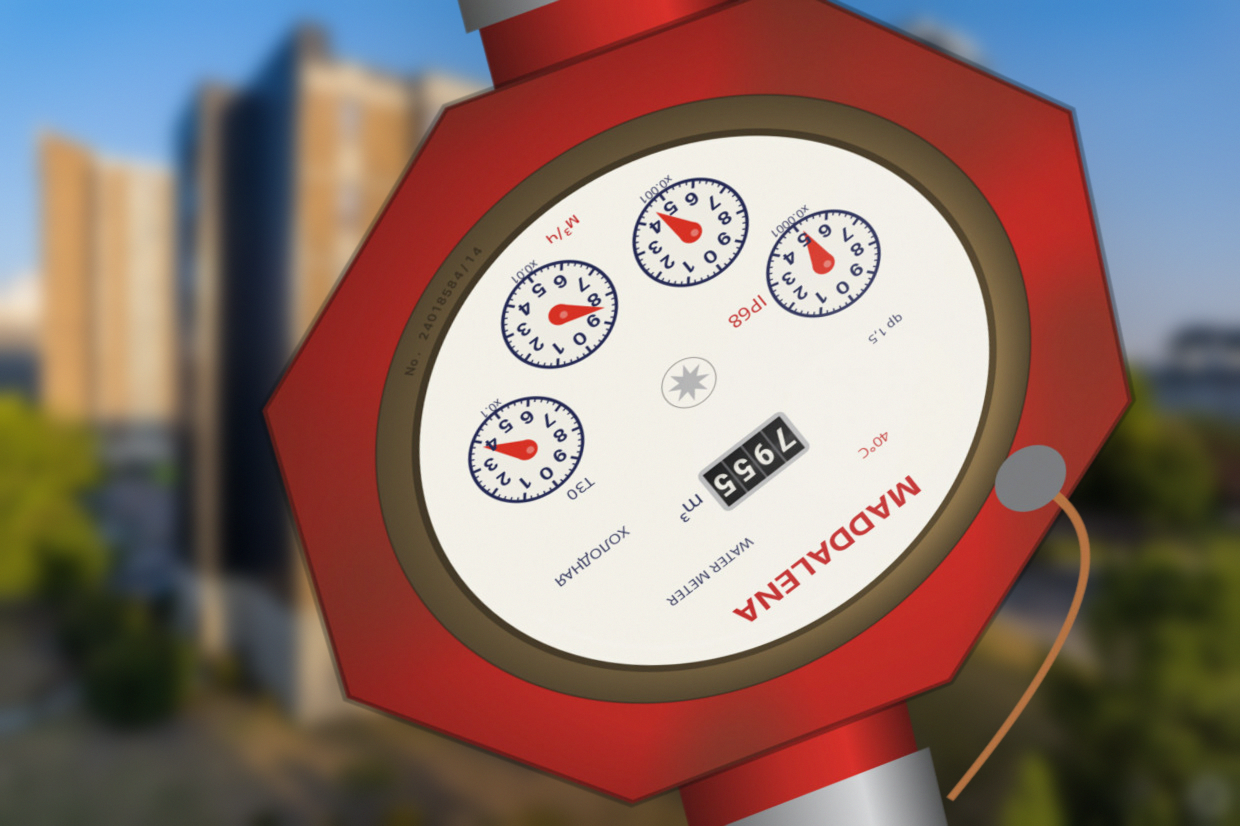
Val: 7955.3845
